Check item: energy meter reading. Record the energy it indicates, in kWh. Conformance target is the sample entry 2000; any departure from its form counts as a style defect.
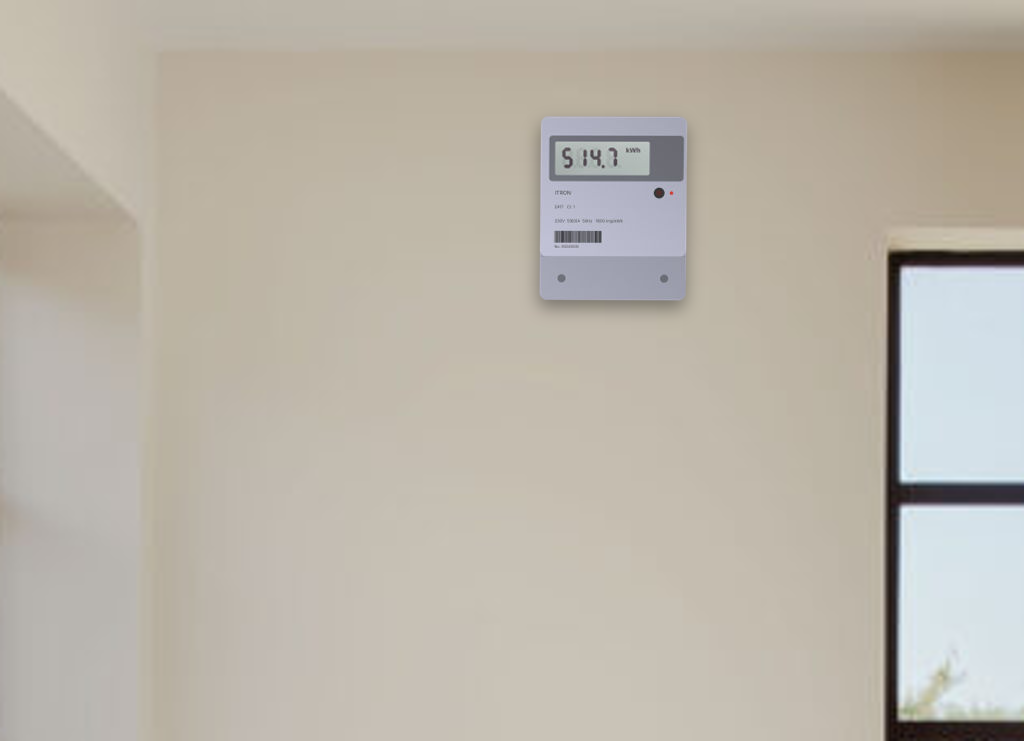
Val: 514.7
